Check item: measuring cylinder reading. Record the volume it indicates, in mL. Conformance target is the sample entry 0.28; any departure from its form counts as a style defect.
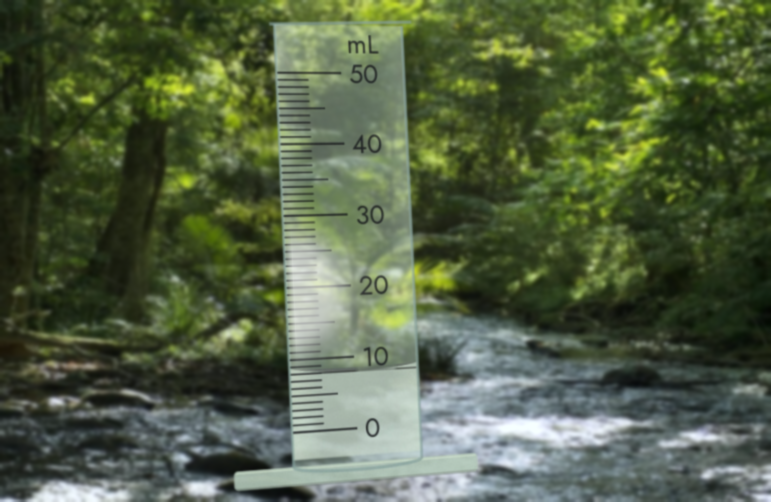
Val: 8
